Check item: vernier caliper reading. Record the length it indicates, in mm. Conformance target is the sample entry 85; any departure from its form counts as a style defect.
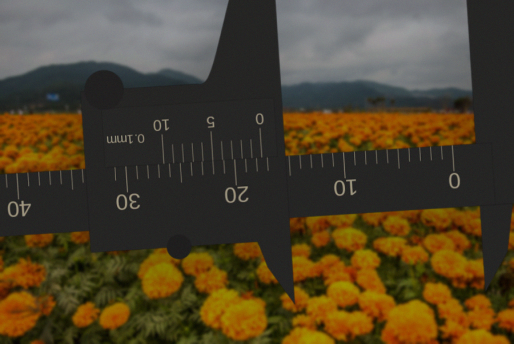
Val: 17.5
